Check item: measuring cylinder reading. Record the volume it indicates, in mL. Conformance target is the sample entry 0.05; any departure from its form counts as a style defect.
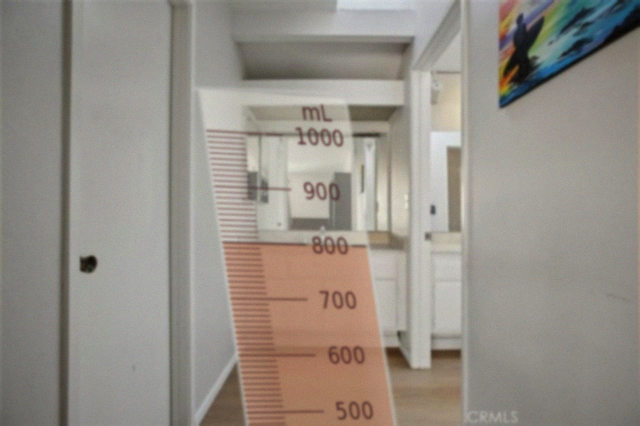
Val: 800
